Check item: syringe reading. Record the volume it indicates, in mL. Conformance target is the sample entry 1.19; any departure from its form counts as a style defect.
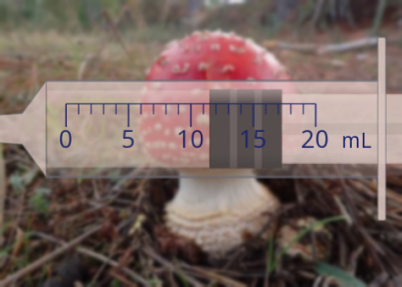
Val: 11.5
